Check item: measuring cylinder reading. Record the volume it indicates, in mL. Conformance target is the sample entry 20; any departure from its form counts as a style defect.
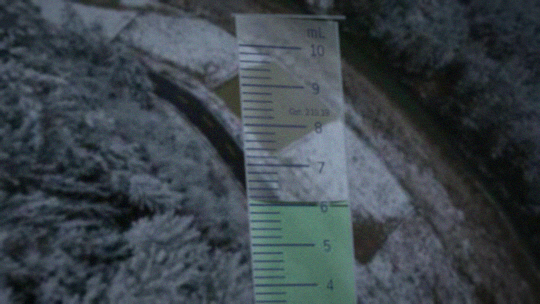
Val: 6
